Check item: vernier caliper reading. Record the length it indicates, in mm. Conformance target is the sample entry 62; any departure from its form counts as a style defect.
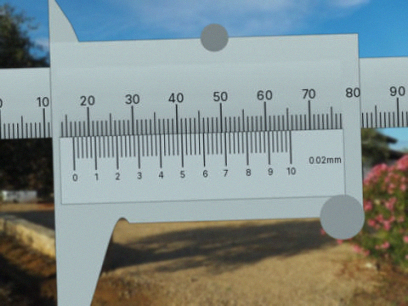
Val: 16.5
